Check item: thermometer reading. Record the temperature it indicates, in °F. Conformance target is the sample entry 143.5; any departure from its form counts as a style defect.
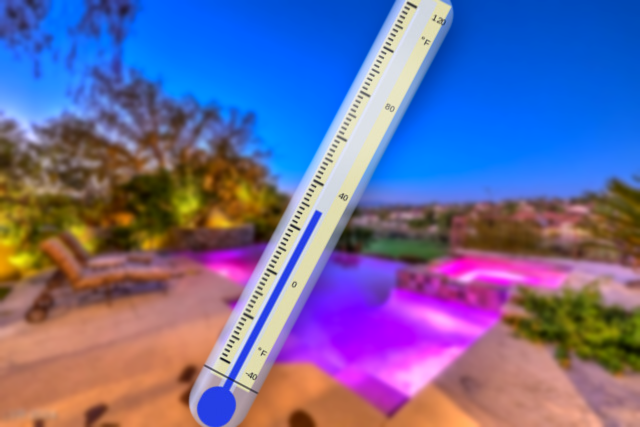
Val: 30
